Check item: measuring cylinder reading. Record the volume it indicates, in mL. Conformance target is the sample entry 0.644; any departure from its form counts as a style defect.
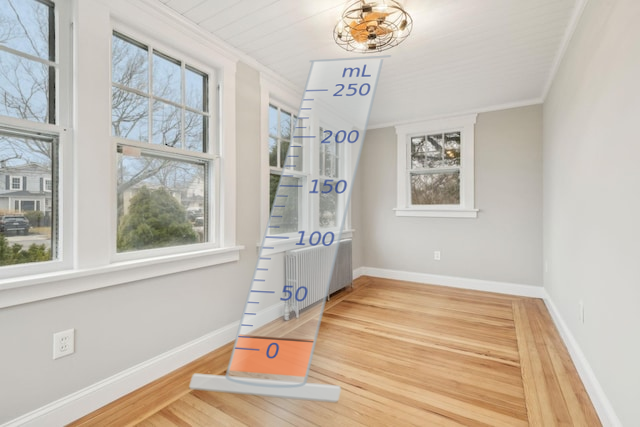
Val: 10
